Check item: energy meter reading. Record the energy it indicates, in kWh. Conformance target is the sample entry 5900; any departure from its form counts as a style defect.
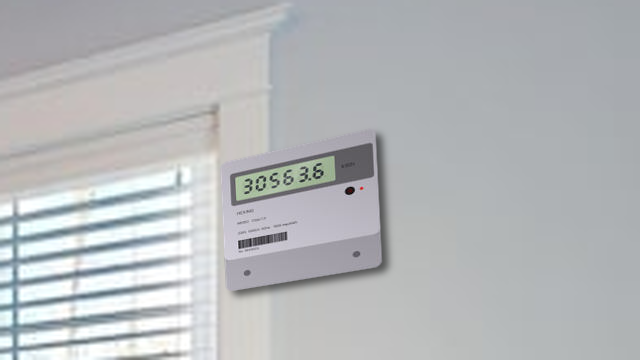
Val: 30563.6
